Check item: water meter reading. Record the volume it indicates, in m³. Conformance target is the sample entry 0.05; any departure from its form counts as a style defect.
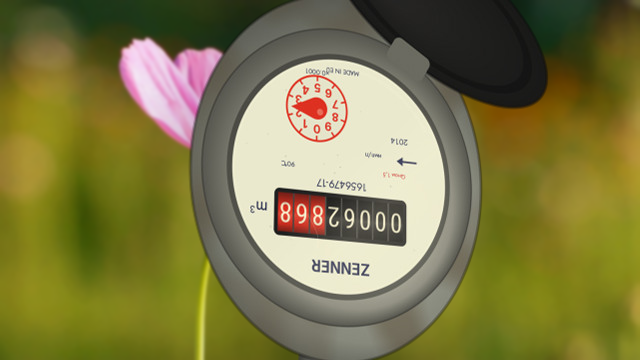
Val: 62.8682
